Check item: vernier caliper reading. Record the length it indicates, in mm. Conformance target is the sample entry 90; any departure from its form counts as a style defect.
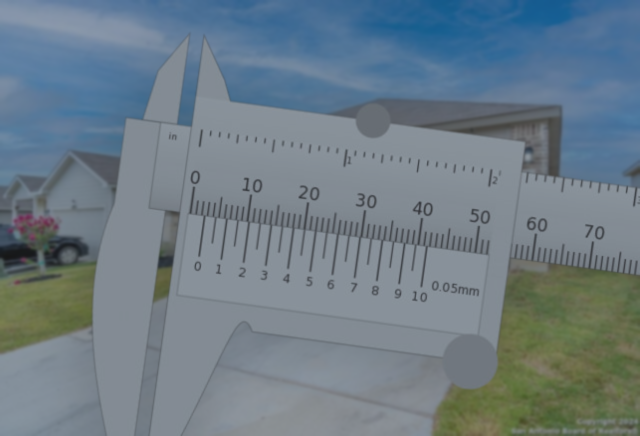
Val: 2.5
